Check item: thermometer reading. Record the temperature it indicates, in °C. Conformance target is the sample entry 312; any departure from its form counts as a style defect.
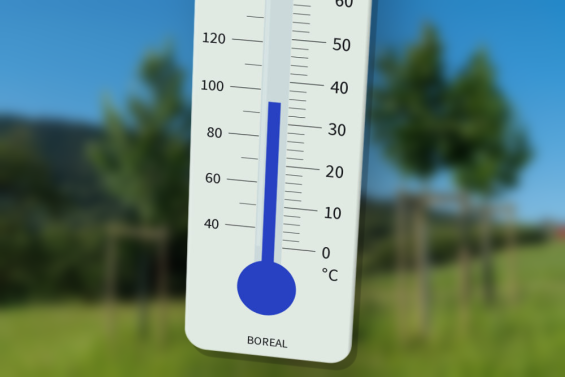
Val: 35
